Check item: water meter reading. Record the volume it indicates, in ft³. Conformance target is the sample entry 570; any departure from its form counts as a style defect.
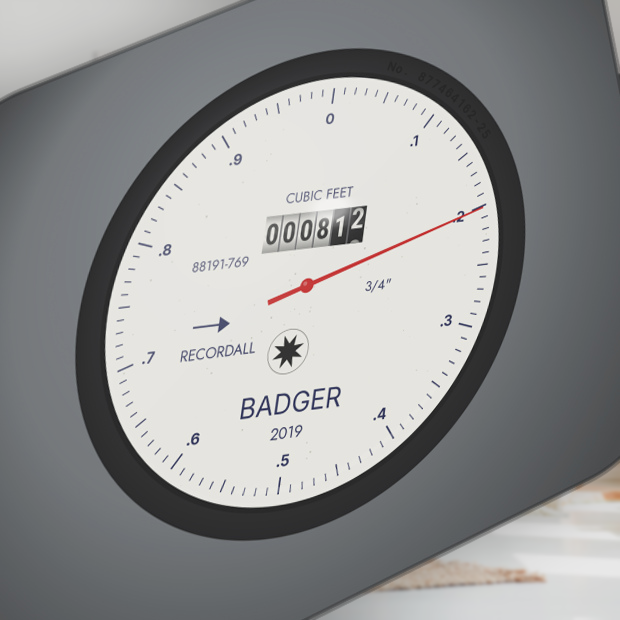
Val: 812.20
